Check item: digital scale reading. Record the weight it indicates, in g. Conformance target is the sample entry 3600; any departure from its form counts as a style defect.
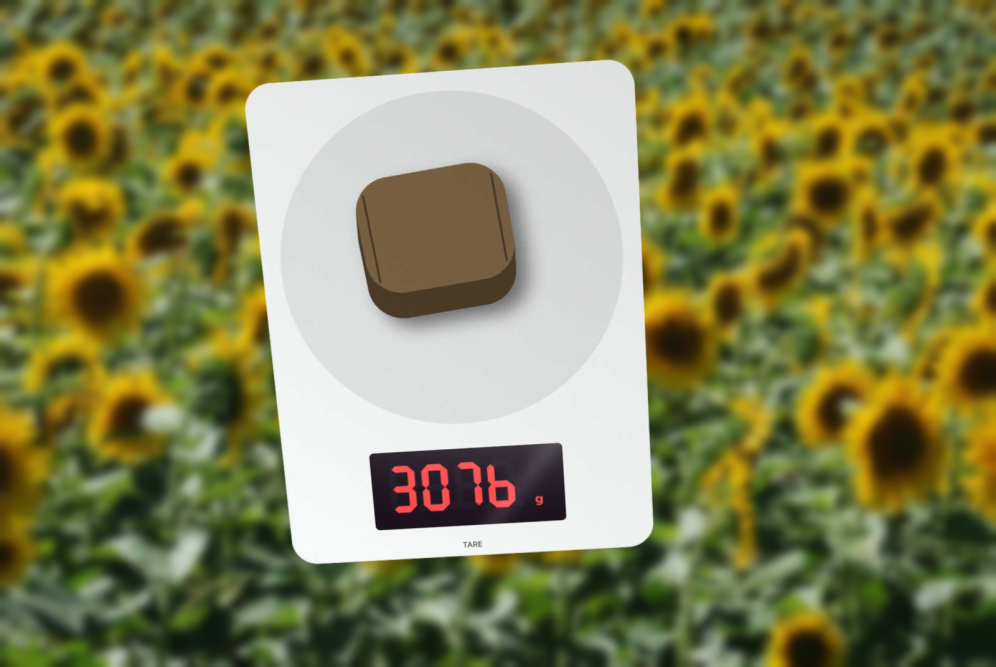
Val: 3076
